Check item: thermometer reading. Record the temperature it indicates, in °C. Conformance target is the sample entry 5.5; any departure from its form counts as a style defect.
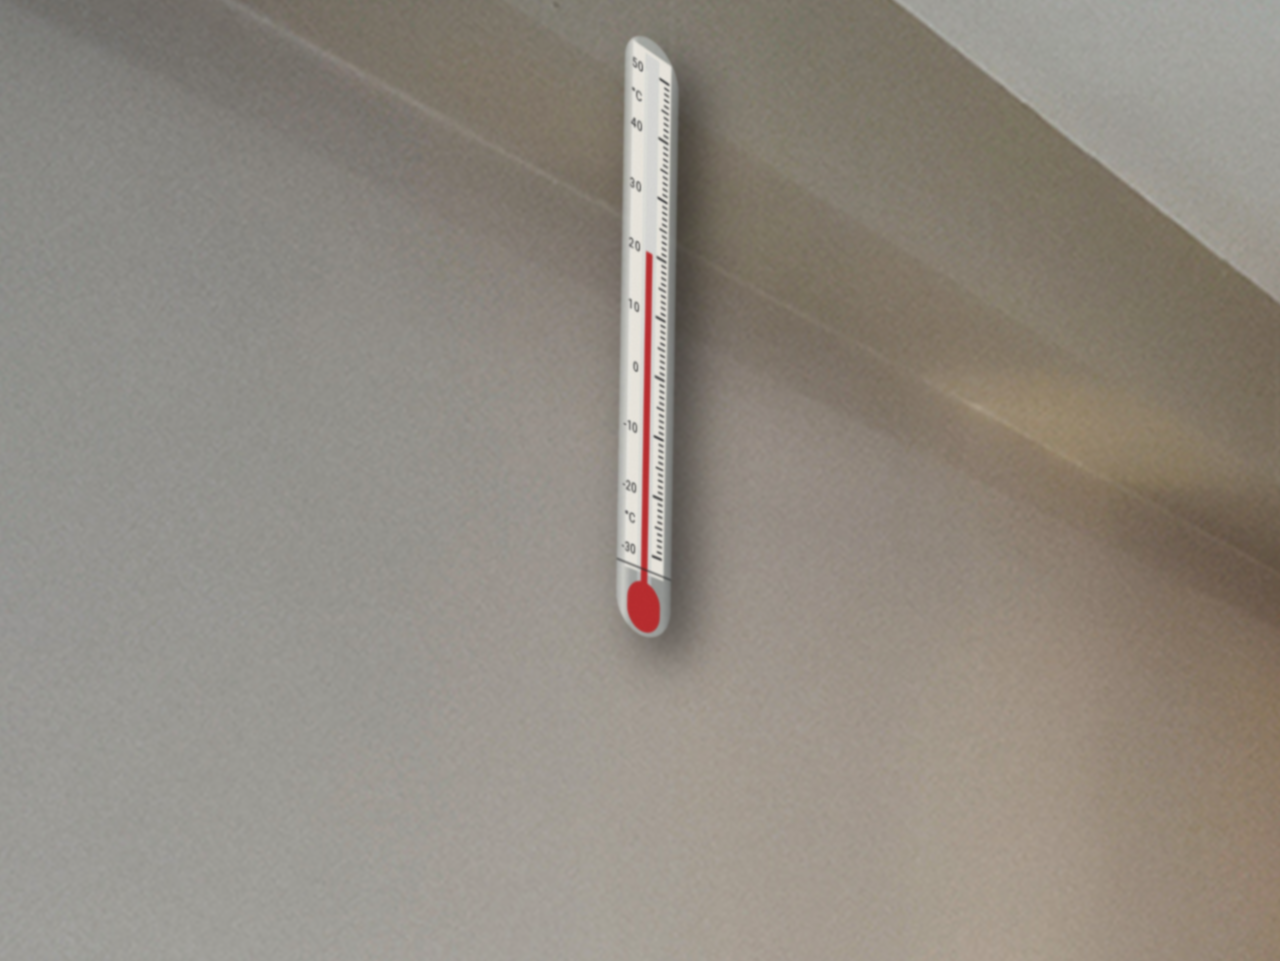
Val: 20
